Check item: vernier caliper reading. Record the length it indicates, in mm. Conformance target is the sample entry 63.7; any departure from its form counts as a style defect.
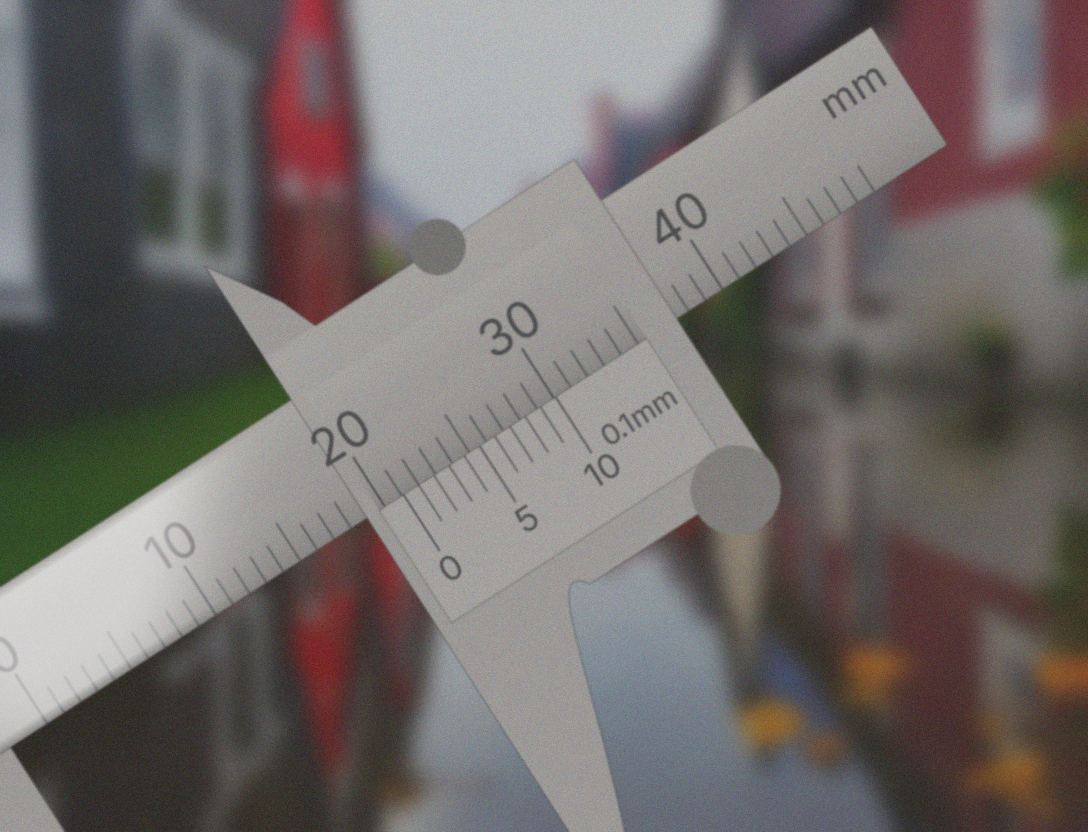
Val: 21.1
